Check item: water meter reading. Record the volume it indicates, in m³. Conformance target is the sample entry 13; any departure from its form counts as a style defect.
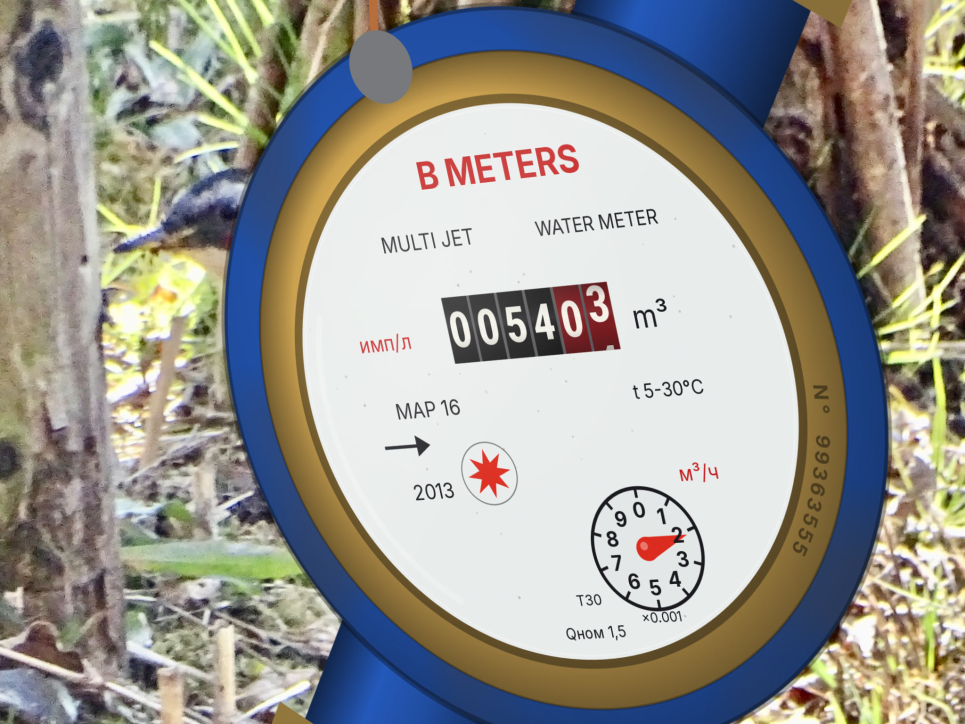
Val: 54.032
